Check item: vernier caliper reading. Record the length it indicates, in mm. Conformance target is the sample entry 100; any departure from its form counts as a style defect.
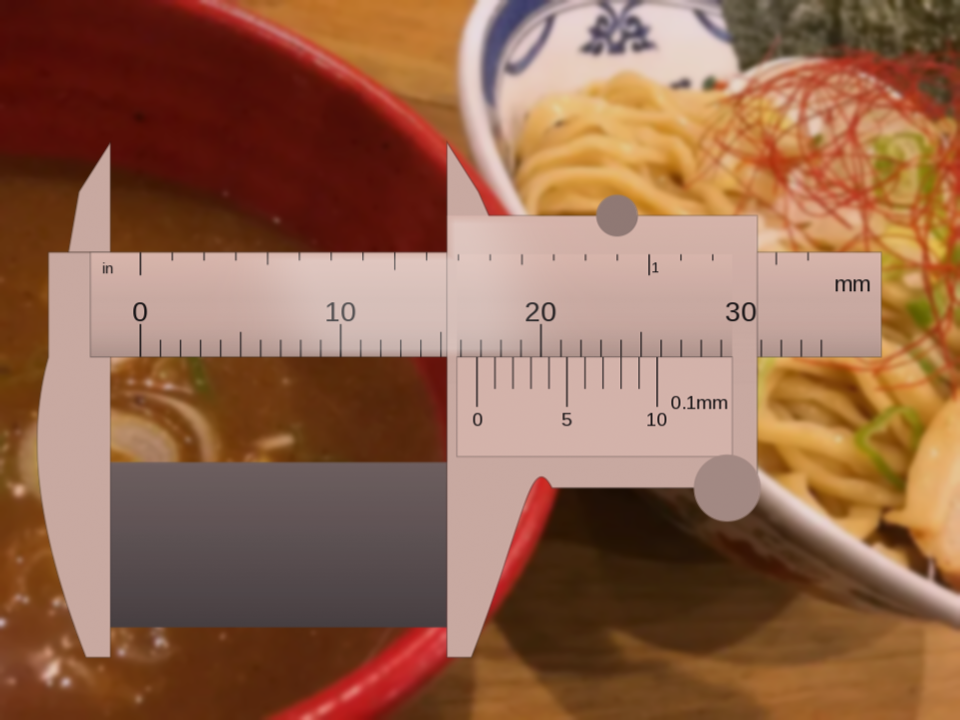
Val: 16.8
